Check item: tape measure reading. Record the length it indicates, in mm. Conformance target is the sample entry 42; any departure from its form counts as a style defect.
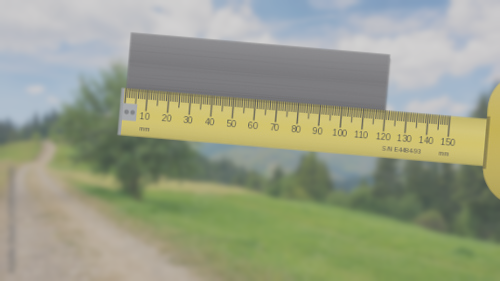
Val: 120
